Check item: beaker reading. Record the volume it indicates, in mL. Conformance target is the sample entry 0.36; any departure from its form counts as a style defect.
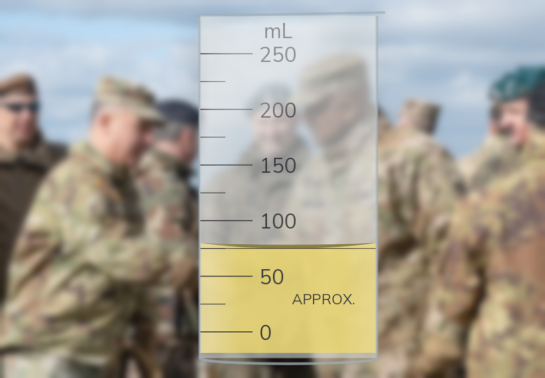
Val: 75
